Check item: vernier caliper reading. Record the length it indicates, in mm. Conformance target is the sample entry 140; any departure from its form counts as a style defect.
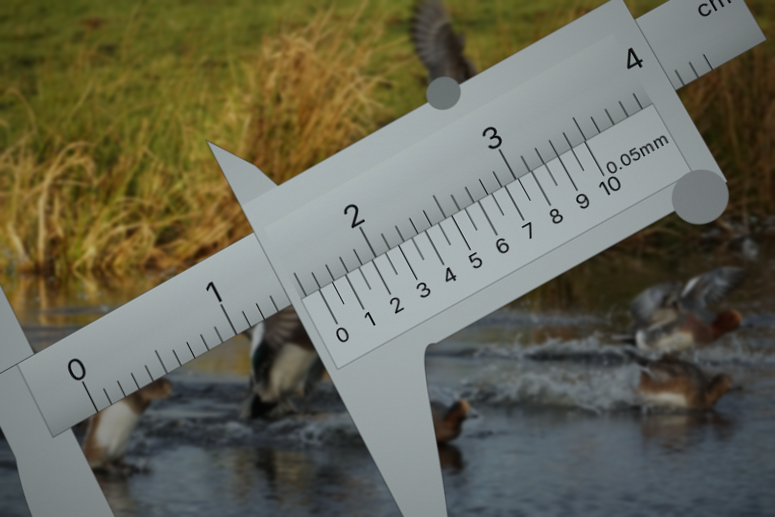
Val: 15.9
